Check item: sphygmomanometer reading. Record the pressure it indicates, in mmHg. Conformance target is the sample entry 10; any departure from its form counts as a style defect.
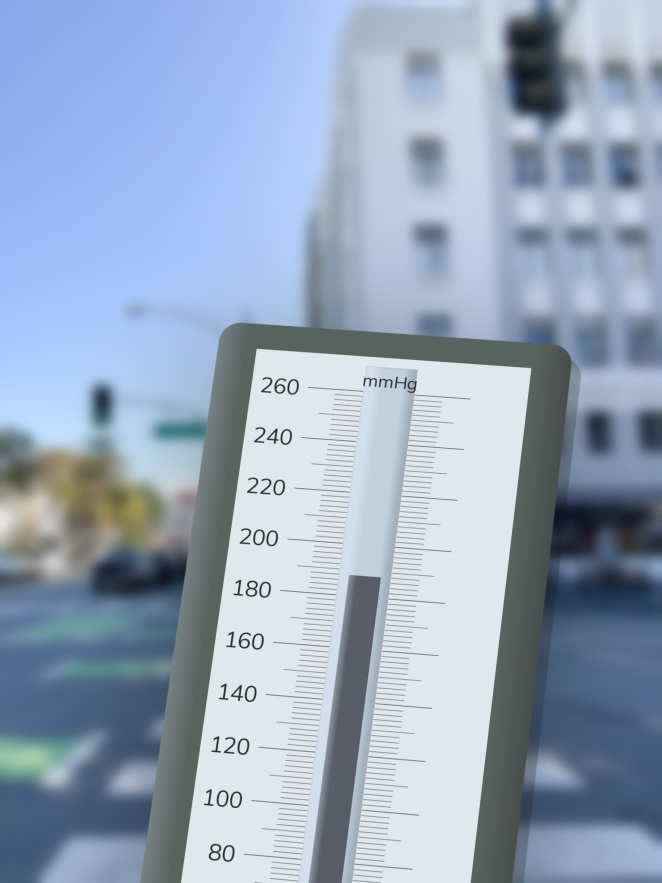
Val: 188
